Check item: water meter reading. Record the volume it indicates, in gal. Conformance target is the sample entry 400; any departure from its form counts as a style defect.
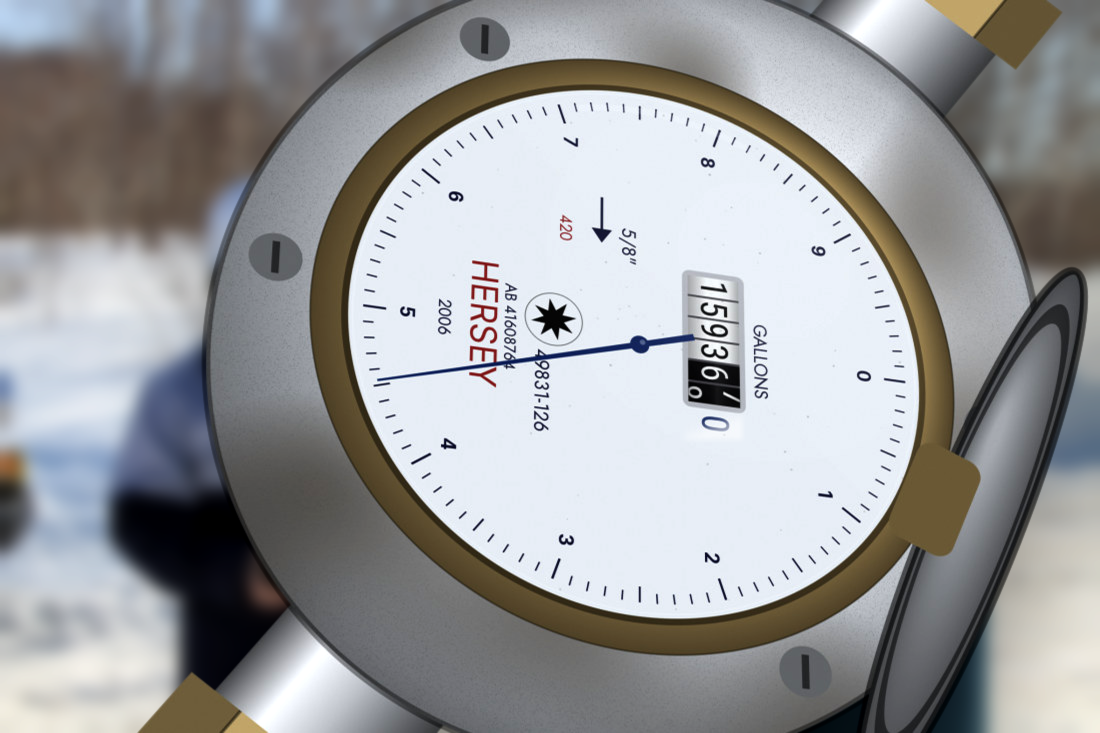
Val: 1593674.5
